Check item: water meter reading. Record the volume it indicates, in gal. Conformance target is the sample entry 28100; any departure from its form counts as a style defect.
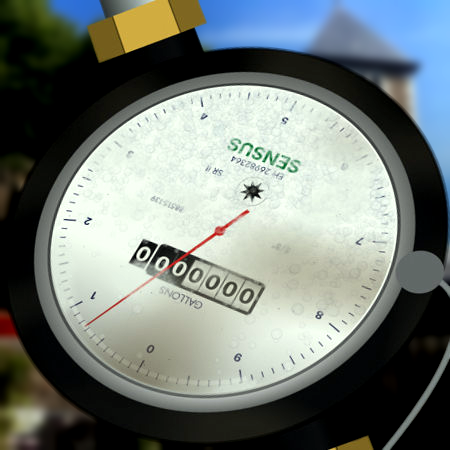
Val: 0.7
